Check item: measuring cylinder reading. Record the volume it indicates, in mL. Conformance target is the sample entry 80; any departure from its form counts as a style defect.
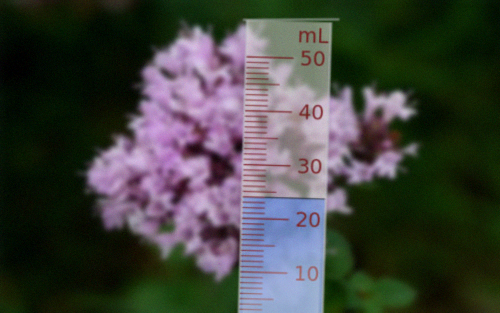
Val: 24
